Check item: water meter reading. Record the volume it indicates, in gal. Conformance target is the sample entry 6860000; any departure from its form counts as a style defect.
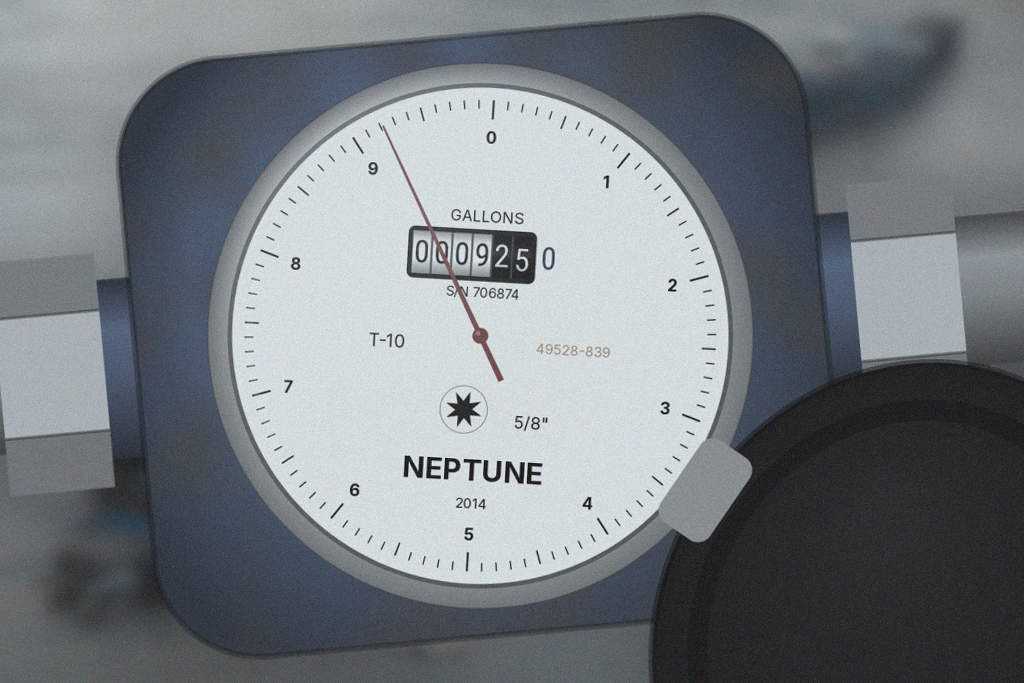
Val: 9249.2
